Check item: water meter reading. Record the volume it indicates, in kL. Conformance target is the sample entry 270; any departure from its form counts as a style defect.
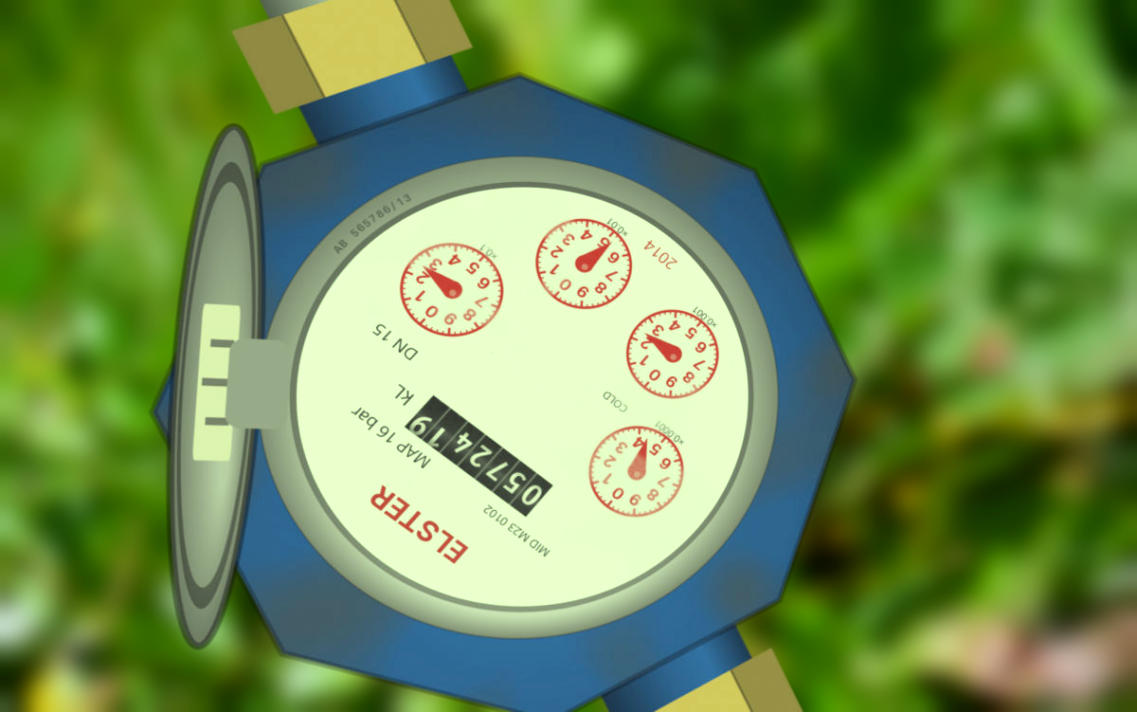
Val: 572419.2524
